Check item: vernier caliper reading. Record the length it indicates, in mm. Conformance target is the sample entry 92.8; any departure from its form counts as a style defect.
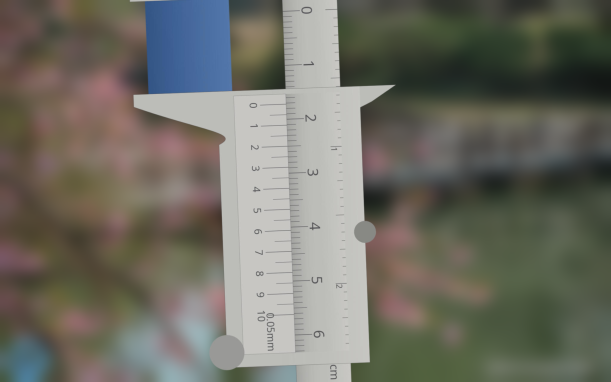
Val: 17.2
